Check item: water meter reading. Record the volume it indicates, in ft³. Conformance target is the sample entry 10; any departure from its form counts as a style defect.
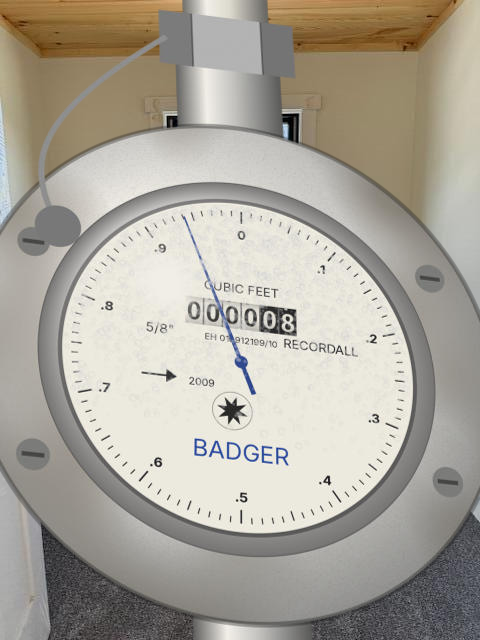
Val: 7.94
